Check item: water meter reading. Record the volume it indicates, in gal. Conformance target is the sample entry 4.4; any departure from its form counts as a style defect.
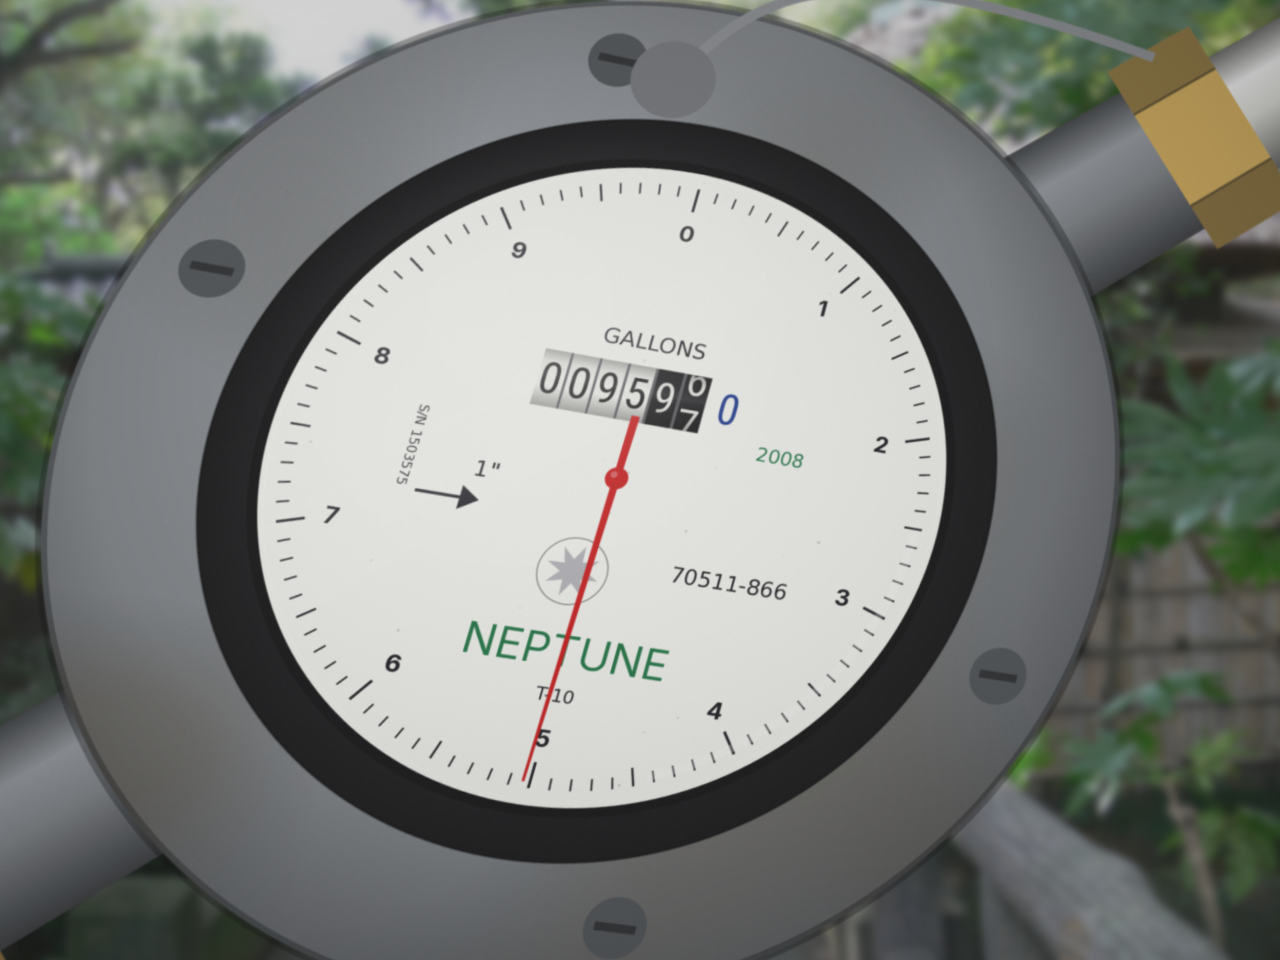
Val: 95965.0
